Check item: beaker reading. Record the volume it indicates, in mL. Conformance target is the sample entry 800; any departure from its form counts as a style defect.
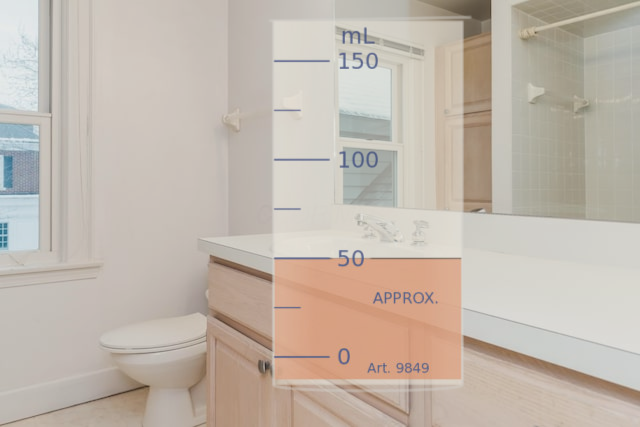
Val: 50
